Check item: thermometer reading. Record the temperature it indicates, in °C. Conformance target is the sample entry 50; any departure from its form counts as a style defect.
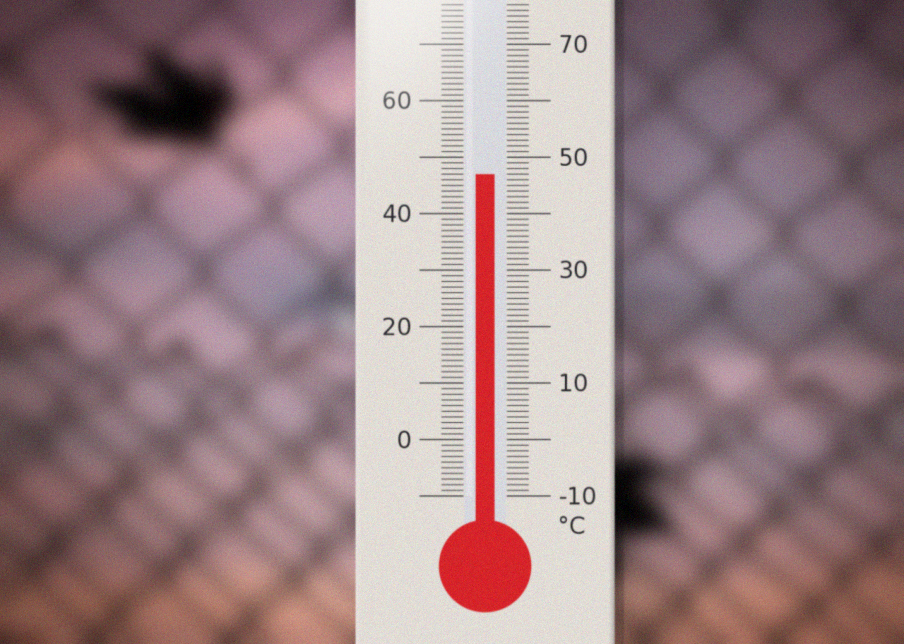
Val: 47
